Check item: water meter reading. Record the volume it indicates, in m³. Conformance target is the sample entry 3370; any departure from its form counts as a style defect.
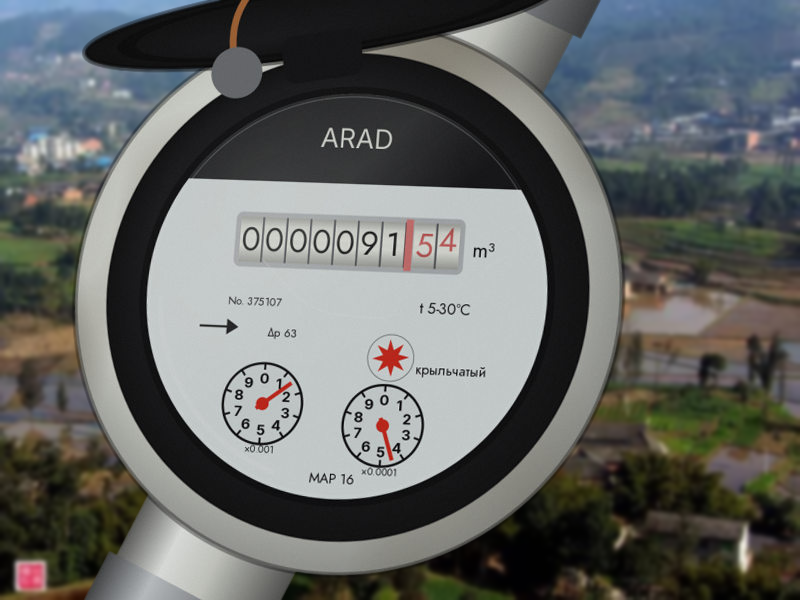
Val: 91.5414
